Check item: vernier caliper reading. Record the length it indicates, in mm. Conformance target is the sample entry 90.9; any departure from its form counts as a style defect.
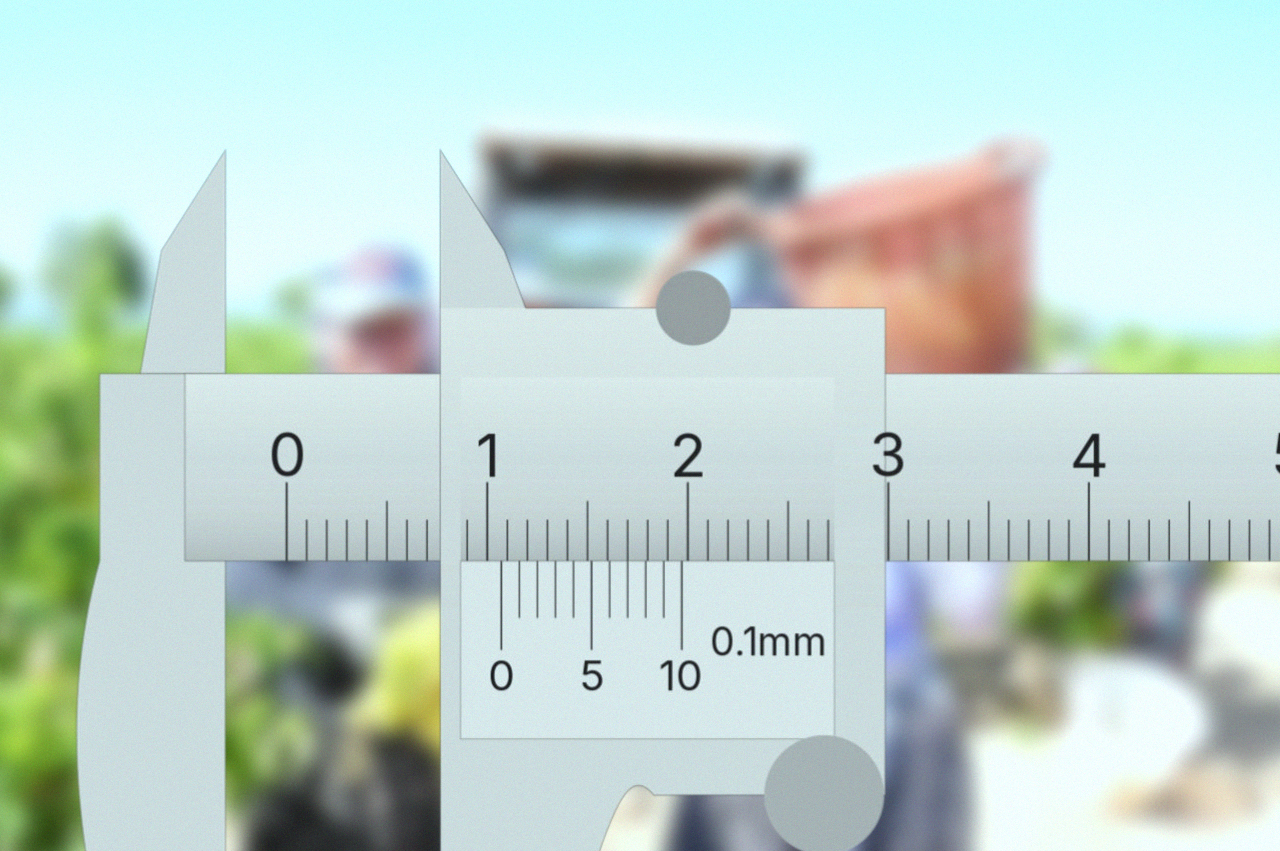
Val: 10.7
